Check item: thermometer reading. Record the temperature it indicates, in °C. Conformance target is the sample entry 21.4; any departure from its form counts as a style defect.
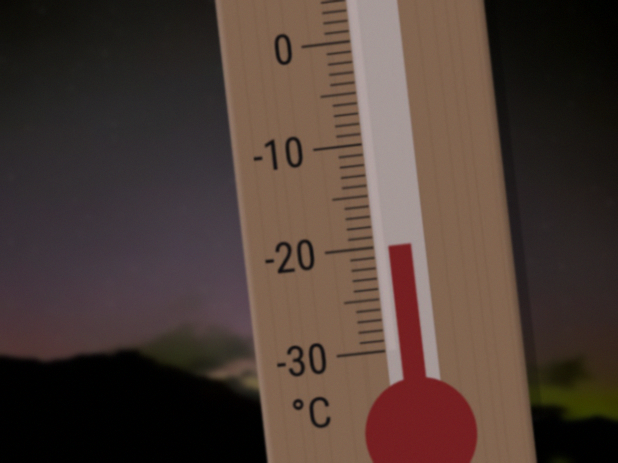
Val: -20
